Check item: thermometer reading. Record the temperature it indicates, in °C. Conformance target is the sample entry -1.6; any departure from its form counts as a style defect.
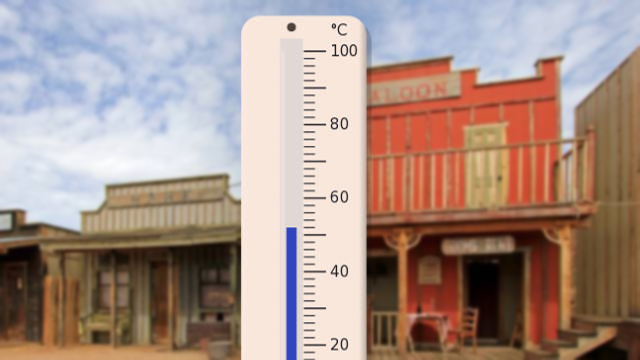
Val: 52
